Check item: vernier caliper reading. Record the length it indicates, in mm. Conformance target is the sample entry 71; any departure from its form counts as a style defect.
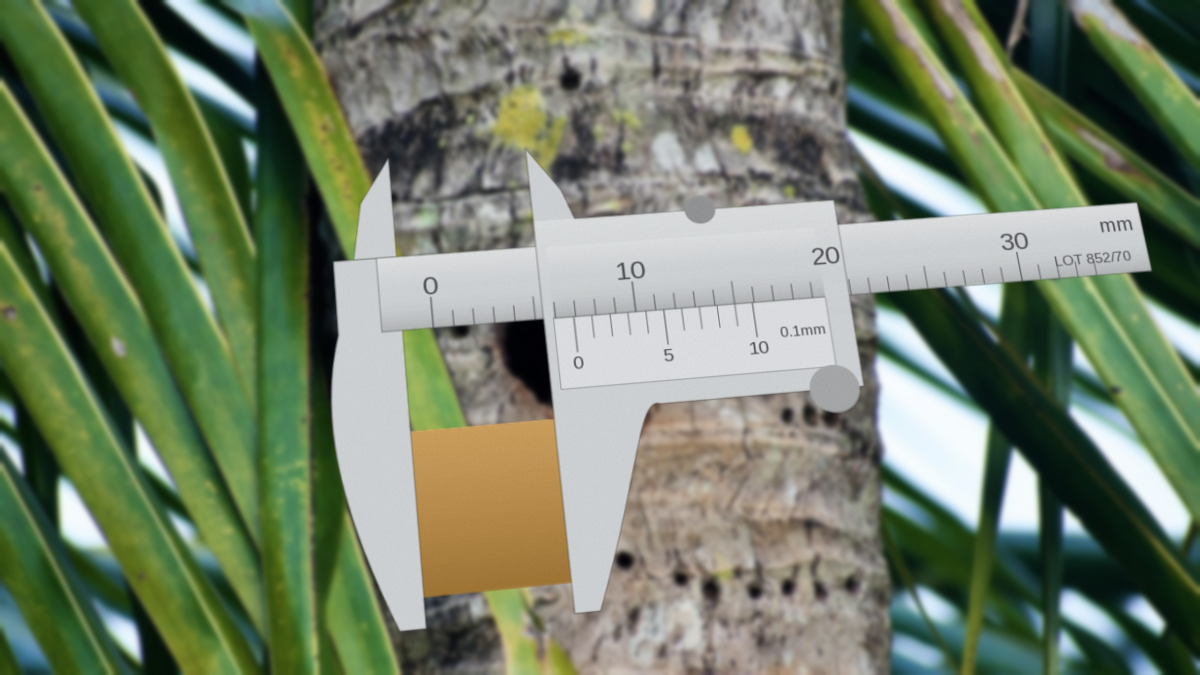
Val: 6.9
